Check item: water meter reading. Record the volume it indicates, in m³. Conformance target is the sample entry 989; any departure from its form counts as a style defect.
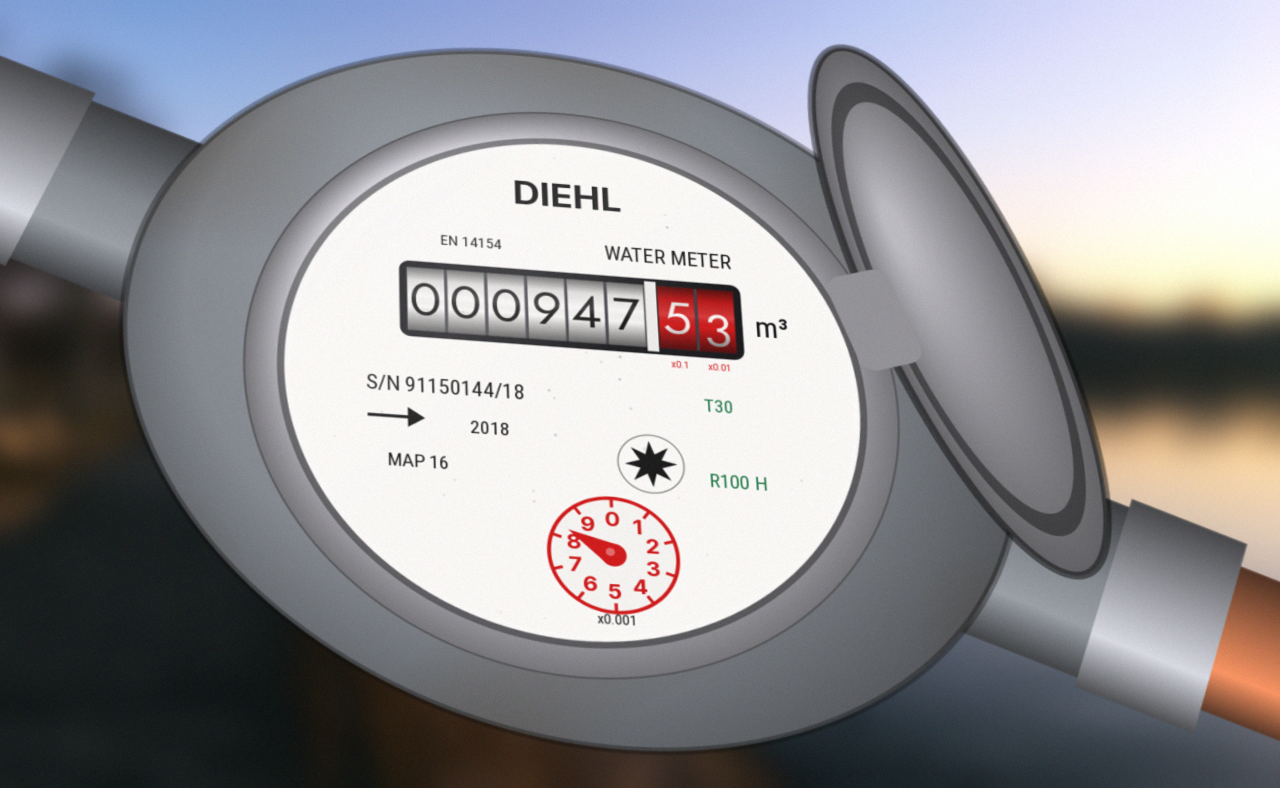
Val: 947.528
